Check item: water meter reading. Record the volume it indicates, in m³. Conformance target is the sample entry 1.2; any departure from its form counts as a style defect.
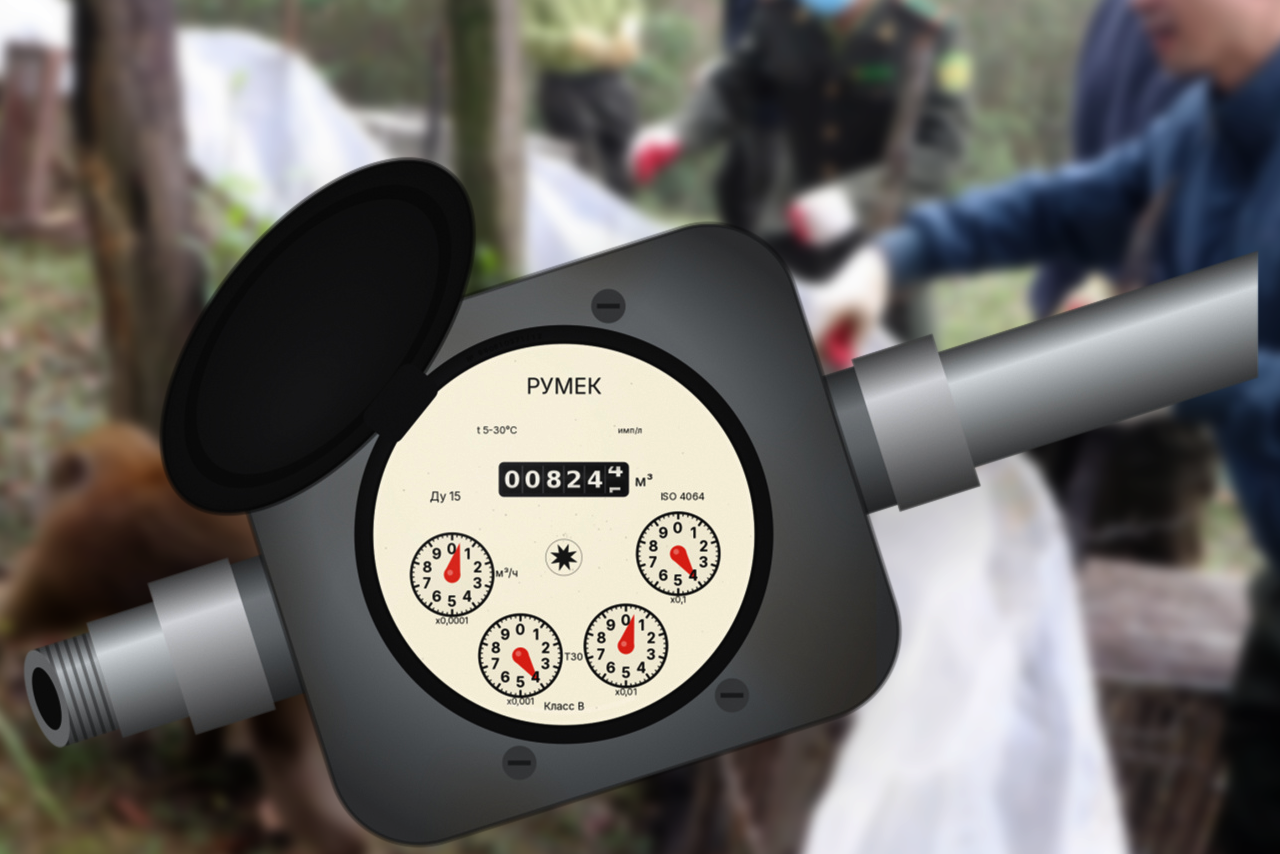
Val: 8244.4040
